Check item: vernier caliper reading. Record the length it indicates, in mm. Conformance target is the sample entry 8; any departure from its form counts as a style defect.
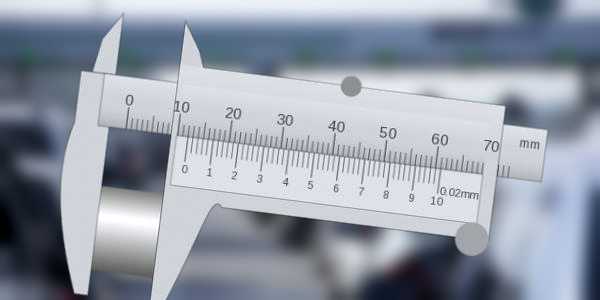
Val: 12.0
